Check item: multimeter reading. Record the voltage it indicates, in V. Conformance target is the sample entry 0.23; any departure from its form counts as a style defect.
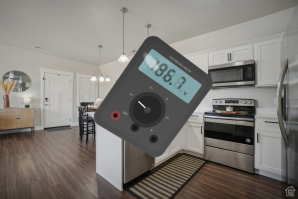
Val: 186.7
